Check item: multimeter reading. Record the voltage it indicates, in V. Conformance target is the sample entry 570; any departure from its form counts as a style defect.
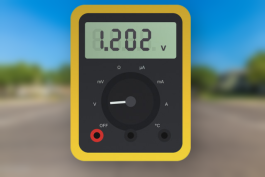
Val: 1.202
